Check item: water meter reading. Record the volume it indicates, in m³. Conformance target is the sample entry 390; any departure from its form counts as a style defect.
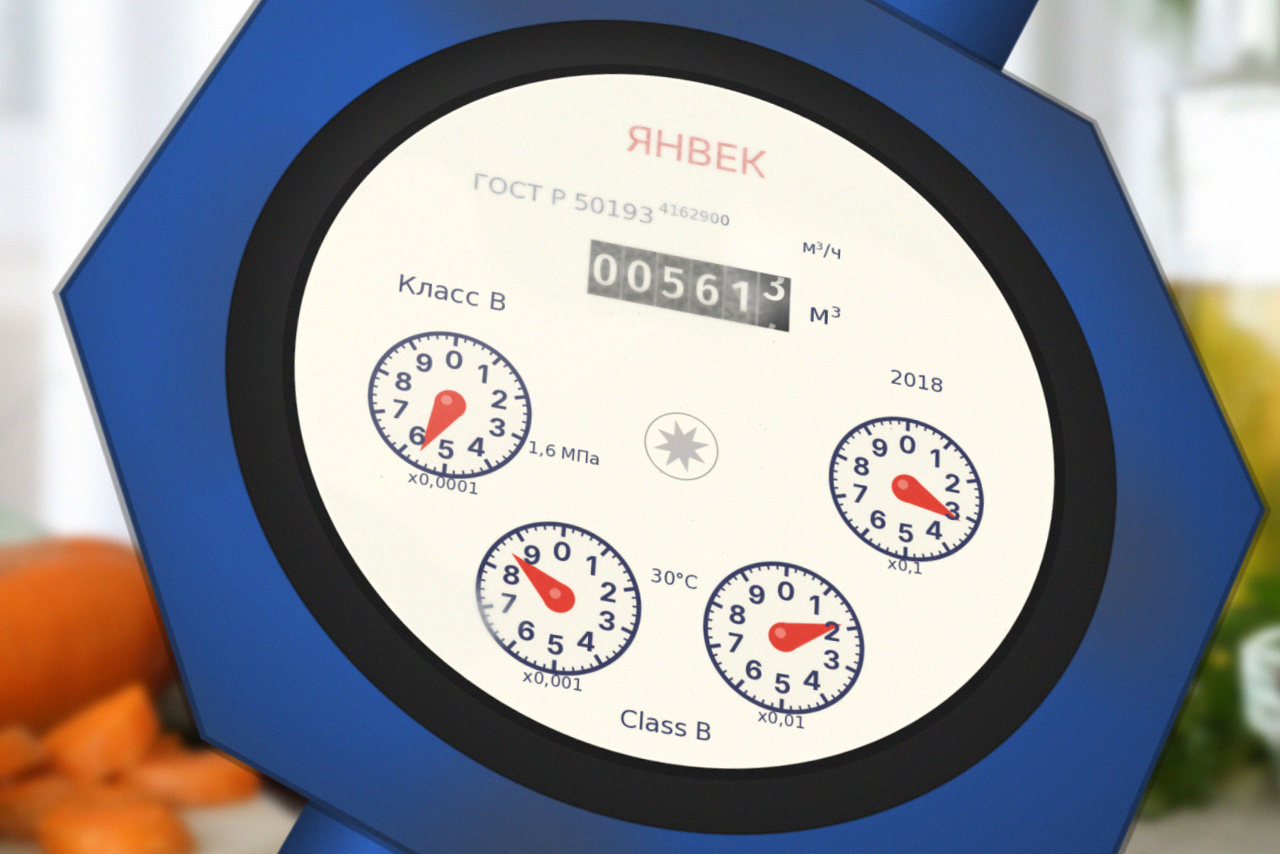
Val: 5613.3185
